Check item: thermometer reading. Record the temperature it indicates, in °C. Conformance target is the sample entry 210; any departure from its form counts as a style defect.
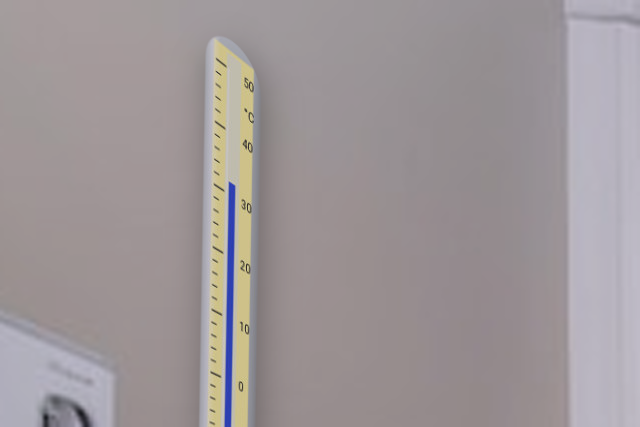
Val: 32
